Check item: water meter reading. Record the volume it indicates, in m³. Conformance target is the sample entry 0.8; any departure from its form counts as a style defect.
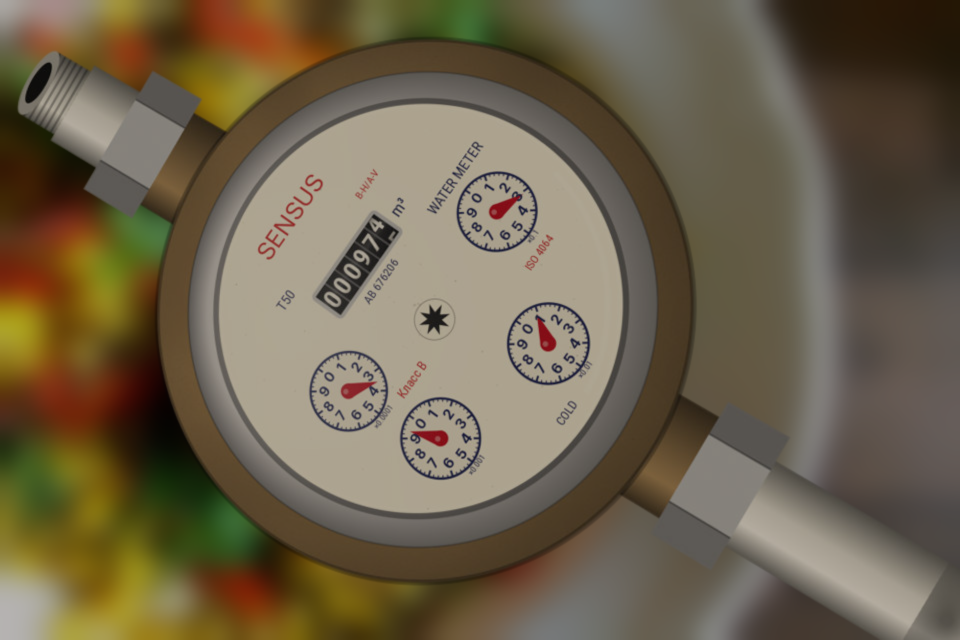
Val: 974.3093
